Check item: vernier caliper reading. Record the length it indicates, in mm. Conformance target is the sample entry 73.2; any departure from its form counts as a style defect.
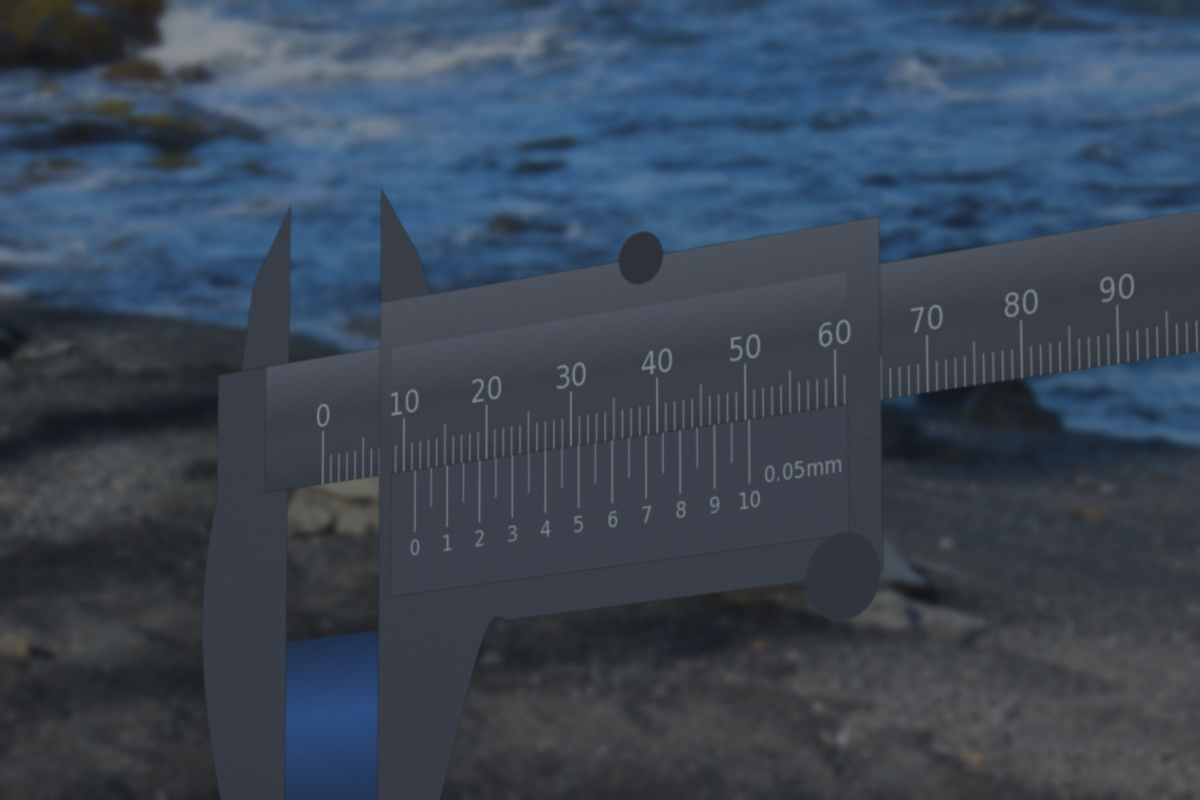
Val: 11.4
